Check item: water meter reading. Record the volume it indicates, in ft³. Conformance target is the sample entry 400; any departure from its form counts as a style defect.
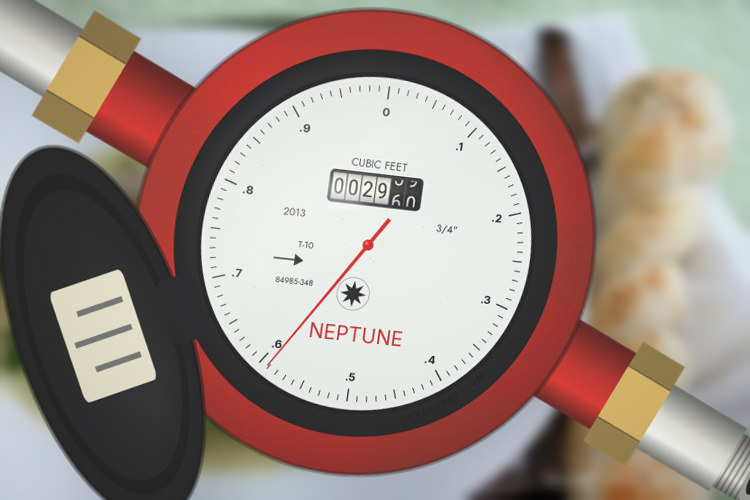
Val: 2959.59
